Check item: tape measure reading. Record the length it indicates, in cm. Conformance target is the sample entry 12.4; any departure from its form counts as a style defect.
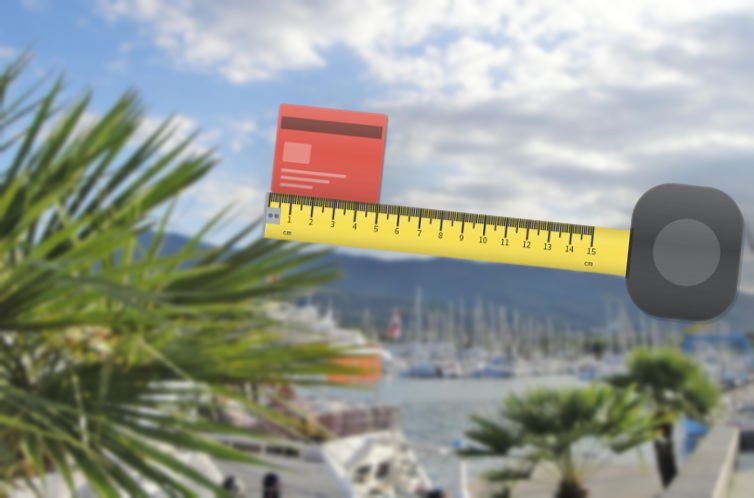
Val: 5
